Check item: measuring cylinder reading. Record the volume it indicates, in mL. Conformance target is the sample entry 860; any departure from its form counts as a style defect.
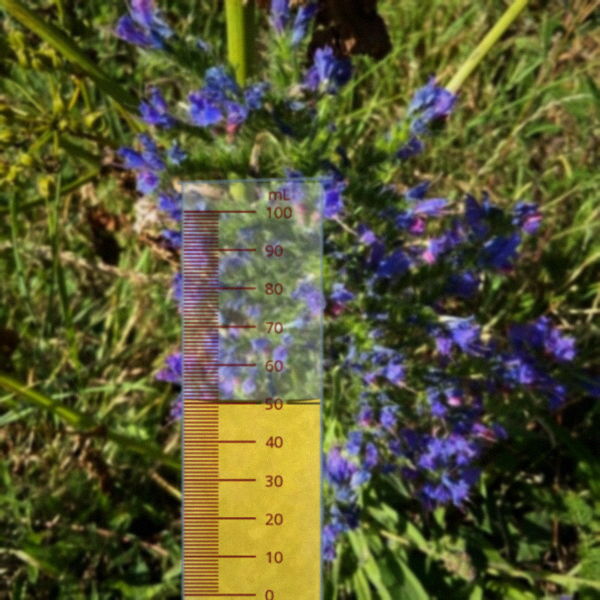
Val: 50
